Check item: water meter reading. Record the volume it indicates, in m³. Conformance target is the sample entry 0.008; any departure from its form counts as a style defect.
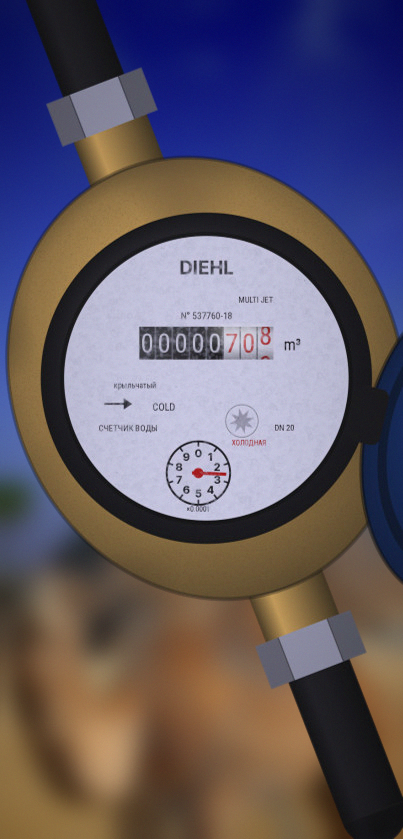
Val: 0.7082
